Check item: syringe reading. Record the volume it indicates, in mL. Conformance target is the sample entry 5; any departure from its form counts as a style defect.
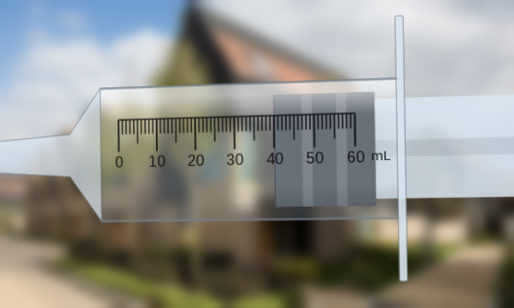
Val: 40
